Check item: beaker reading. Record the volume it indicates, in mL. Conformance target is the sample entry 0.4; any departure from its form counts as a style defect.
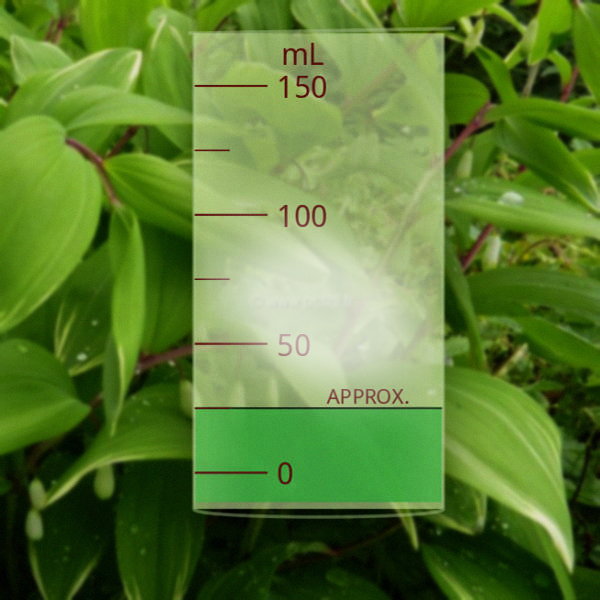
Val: 25
